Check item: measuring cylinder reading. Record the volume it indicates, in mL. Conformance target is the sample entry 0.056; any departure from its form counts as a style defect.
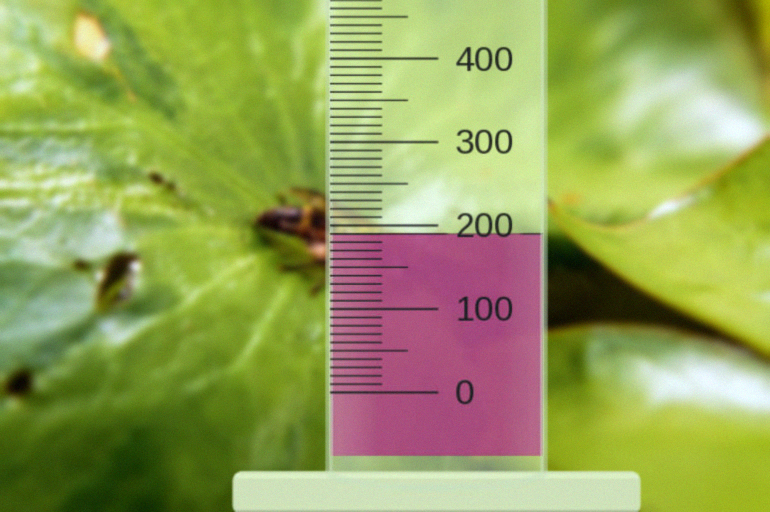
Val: 190
